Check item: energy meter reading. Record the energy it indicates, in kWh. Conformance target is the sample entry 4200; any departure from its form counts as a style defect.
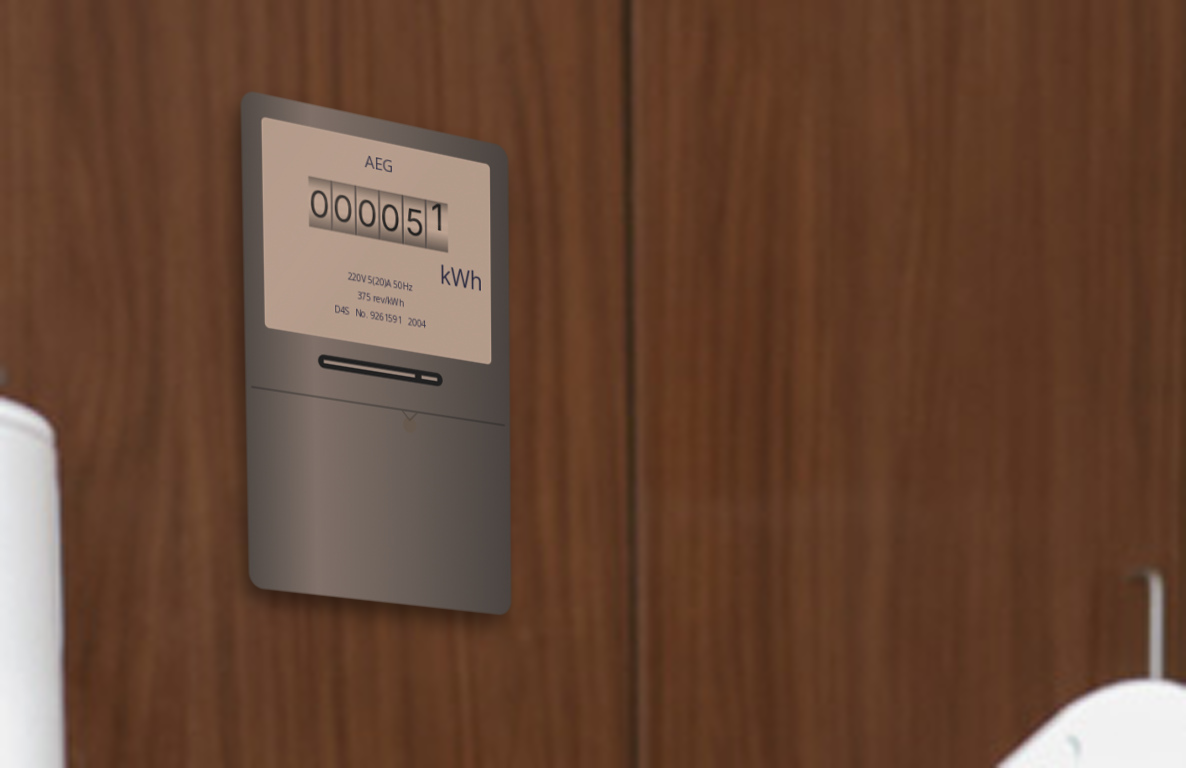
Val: 51
